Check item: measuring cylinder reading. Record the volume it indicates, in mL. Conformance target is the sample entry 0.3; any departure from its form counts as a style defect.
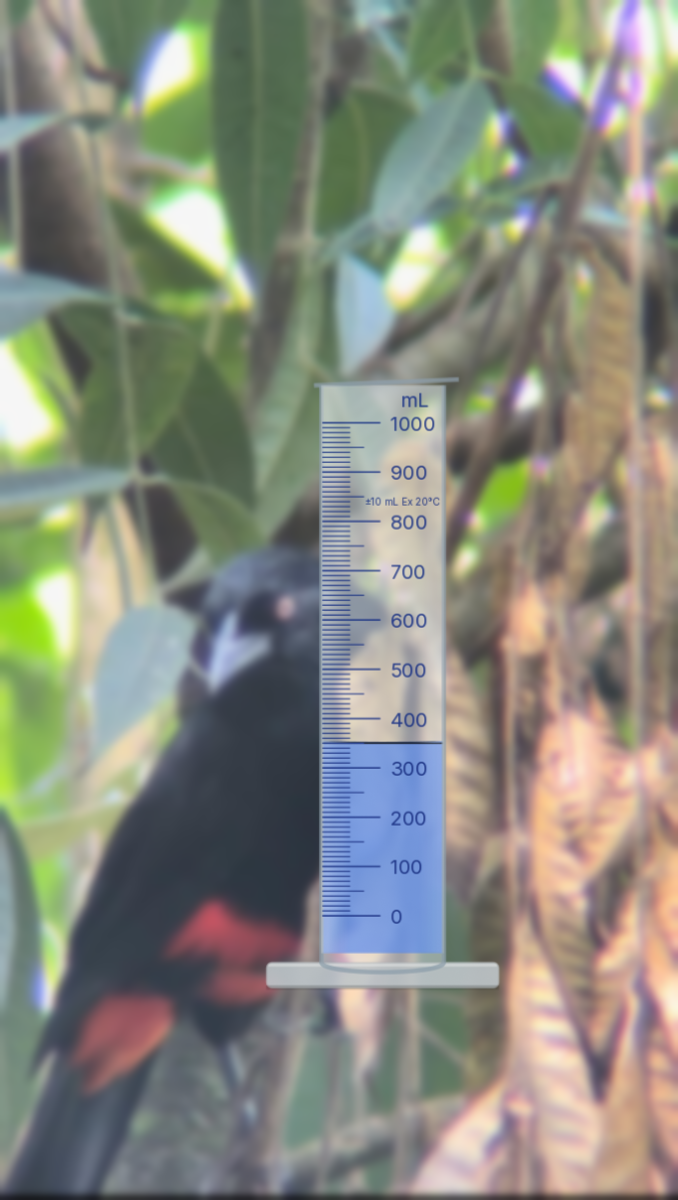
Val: 350
